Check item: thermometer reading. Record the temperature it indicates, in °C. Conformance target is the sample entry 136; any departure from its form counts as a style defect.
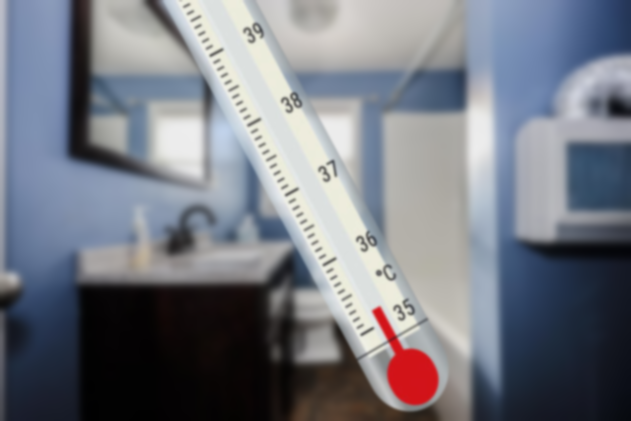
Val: 35.2
